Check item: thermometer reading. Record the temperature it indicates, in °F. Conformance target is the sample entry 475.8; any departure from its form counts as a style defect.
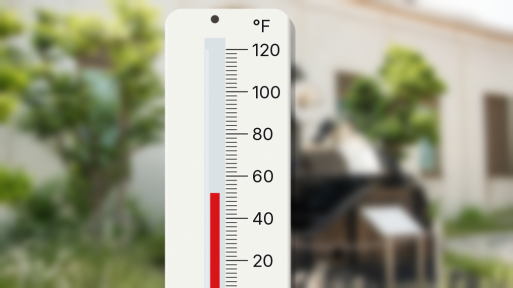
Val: 52
